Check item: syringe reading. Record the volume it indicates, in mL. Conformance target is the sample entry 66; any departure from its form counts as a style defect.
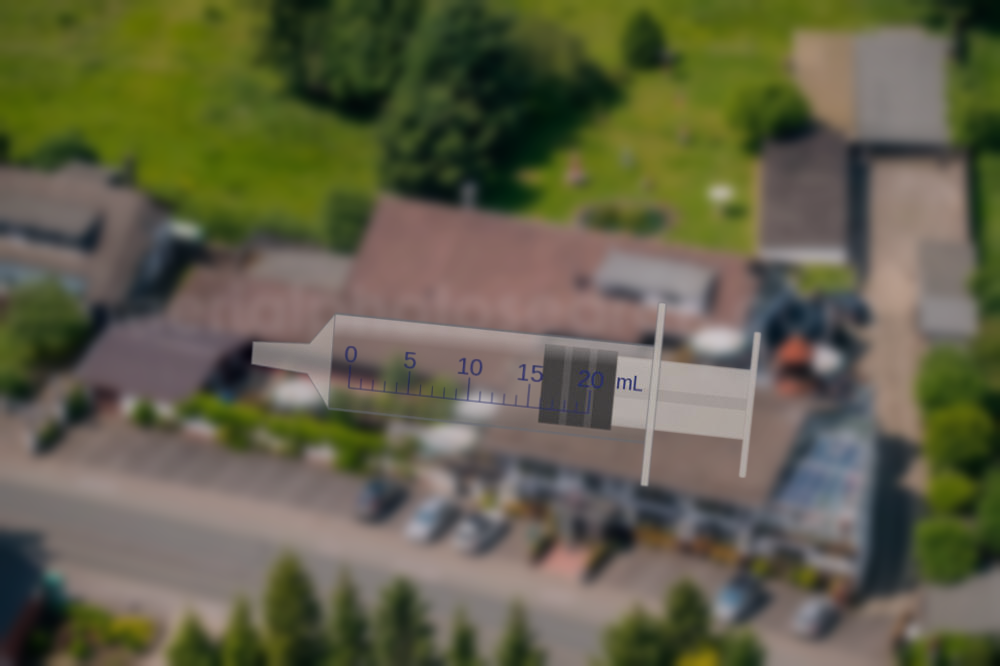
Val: 16
